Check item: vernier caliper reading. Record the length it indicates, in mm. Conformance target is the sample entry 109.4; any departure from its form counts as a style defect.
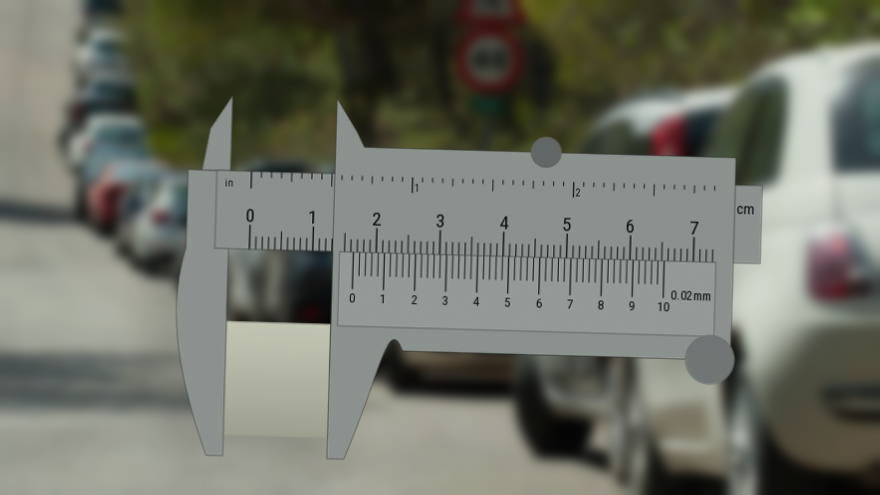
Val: 16.4
